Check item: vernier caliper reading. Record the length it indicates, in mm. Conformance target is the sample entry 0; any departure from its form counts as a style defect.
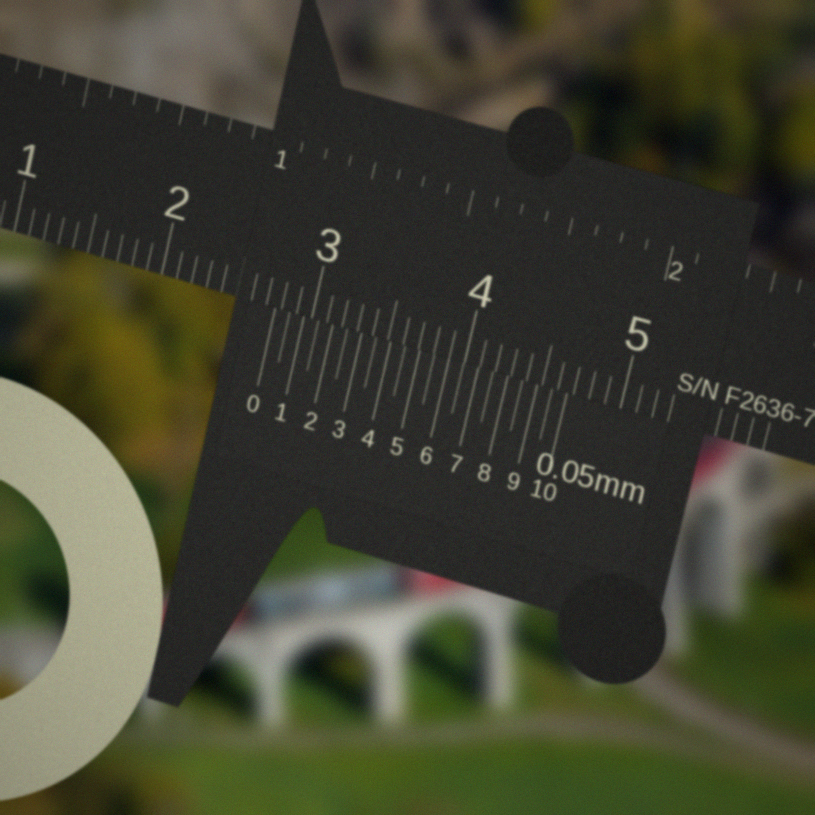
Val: 27.6
